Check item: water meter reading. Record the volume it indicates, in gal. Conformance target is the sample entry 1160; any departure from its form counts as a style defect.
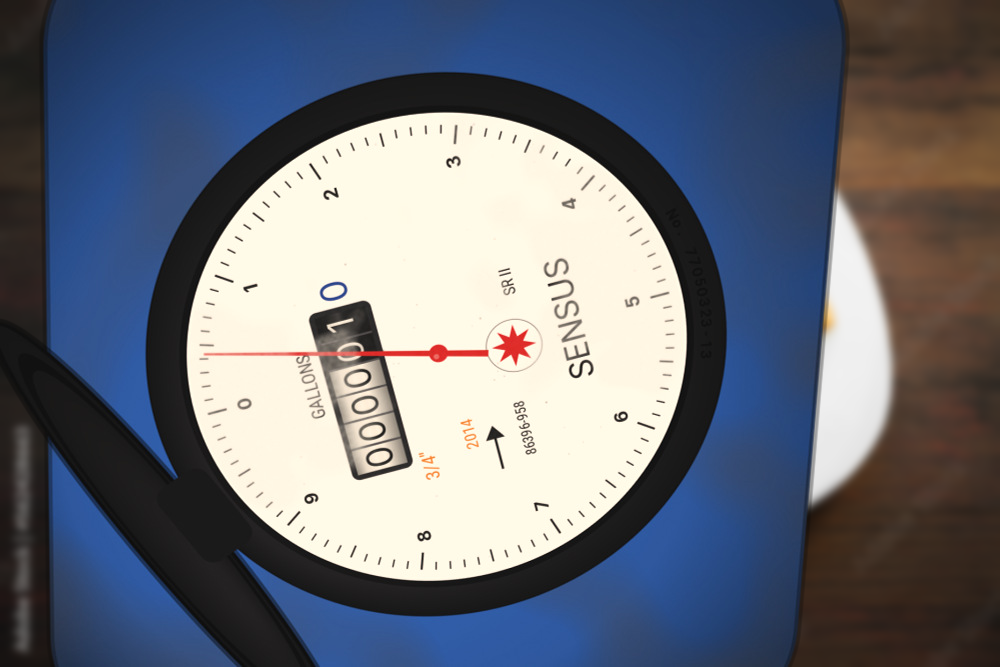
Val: 10.4
